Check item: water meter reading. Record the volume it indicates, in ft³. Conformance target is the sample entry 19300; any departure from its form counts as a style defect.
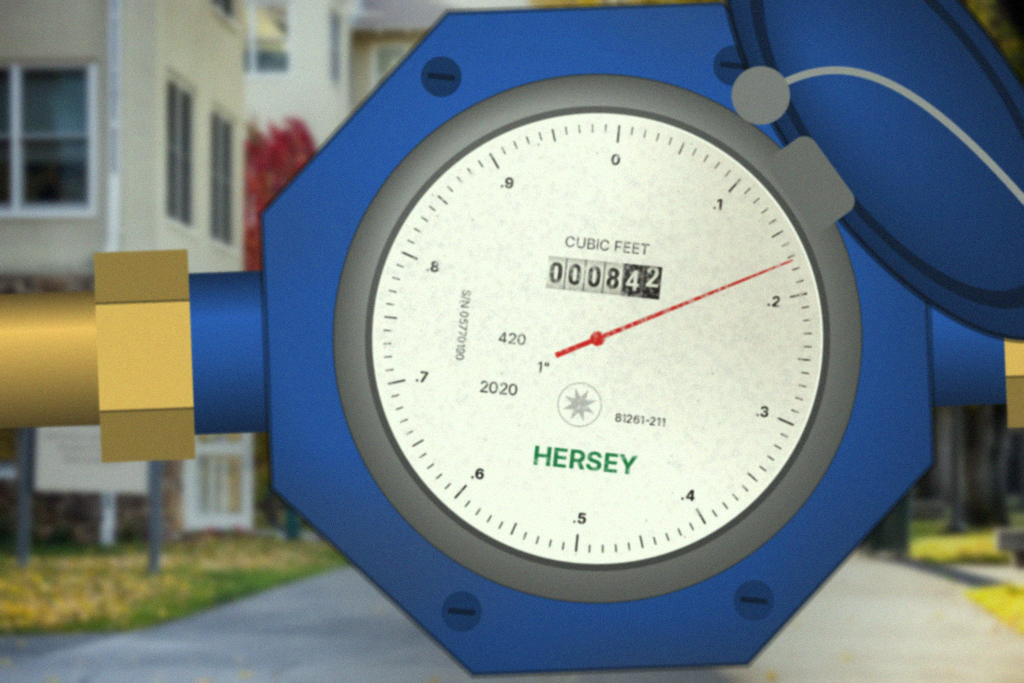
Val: 842.17
